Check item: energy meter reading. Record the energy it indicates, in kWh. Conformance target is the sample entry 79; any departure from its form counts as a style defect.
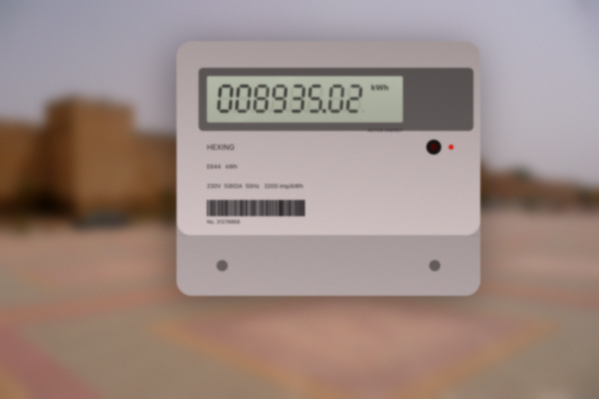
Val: 8935.02
